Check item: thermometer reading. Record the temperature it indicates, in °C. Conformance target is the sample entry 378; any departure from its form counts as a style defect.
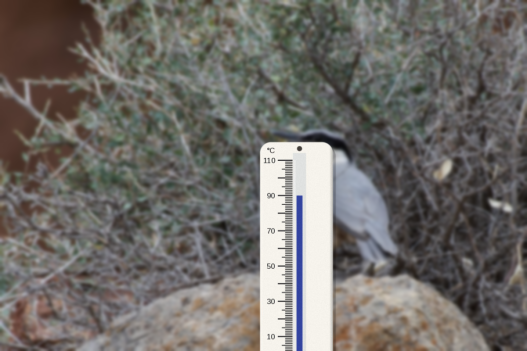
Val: 90
